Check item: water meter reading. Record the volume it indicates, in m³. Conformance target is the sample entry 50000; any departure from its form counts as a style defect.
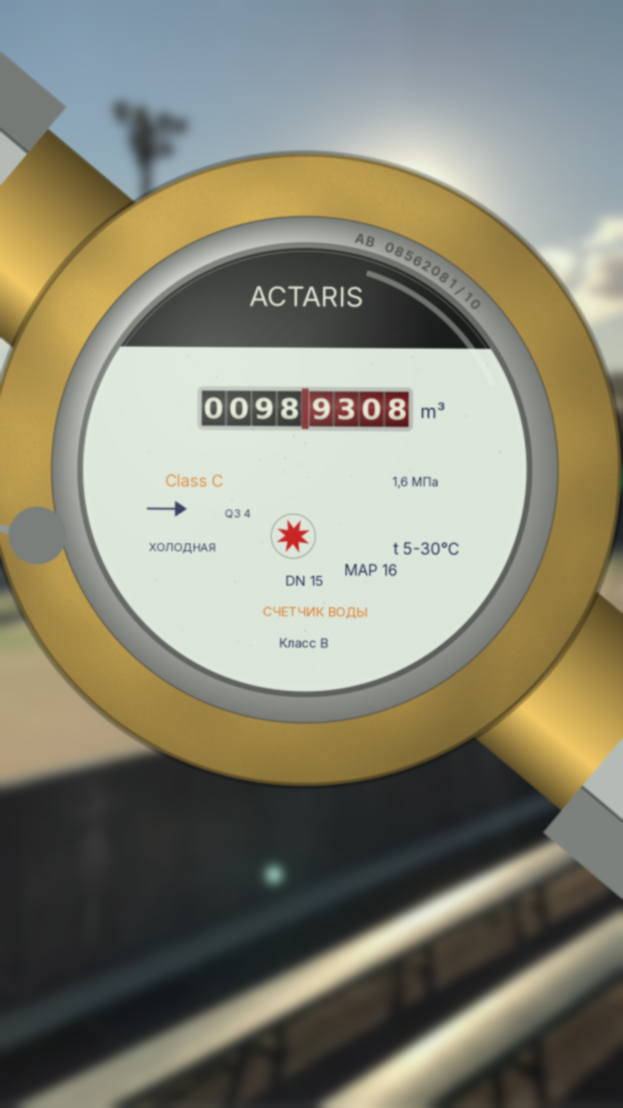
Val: 98.9308
